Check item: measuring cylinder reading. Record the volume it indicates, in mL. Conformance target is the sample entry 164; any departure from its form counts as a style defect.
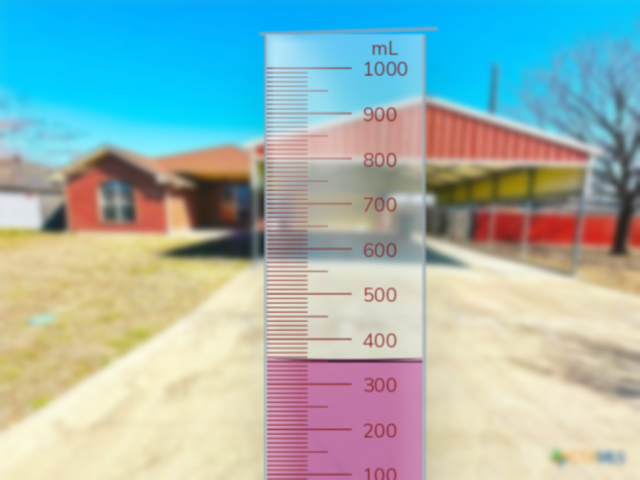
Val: 350
